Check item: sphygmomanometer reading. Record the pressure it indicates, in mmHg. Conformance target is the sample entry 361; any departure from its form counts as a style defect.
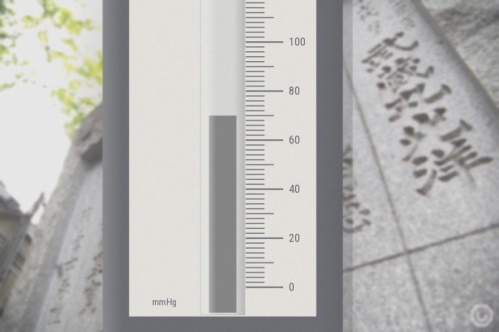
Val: 70
